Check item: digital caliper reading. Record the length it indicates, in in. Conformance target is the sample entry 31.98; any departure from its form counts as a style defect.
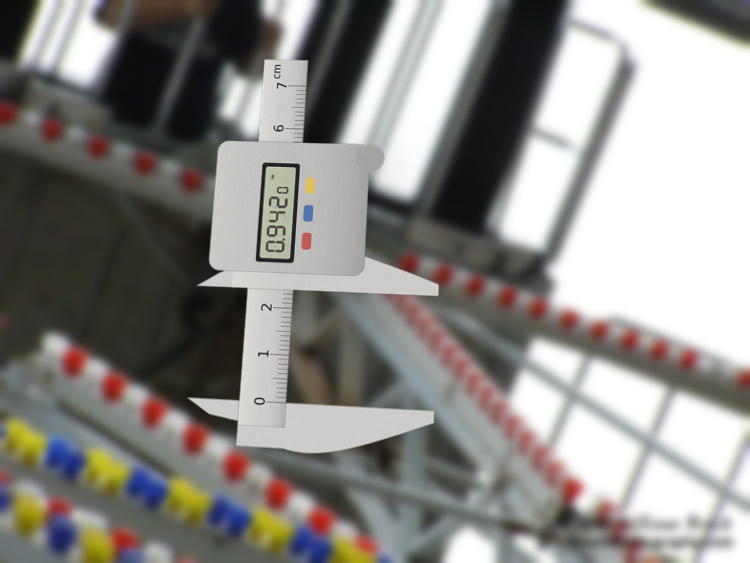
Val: 0.9420
